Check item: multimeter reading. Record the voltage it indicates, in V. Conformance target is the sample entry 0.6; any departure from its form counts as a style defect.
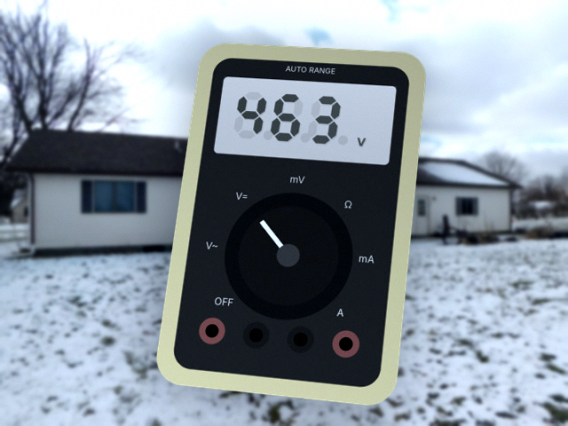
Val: 463
